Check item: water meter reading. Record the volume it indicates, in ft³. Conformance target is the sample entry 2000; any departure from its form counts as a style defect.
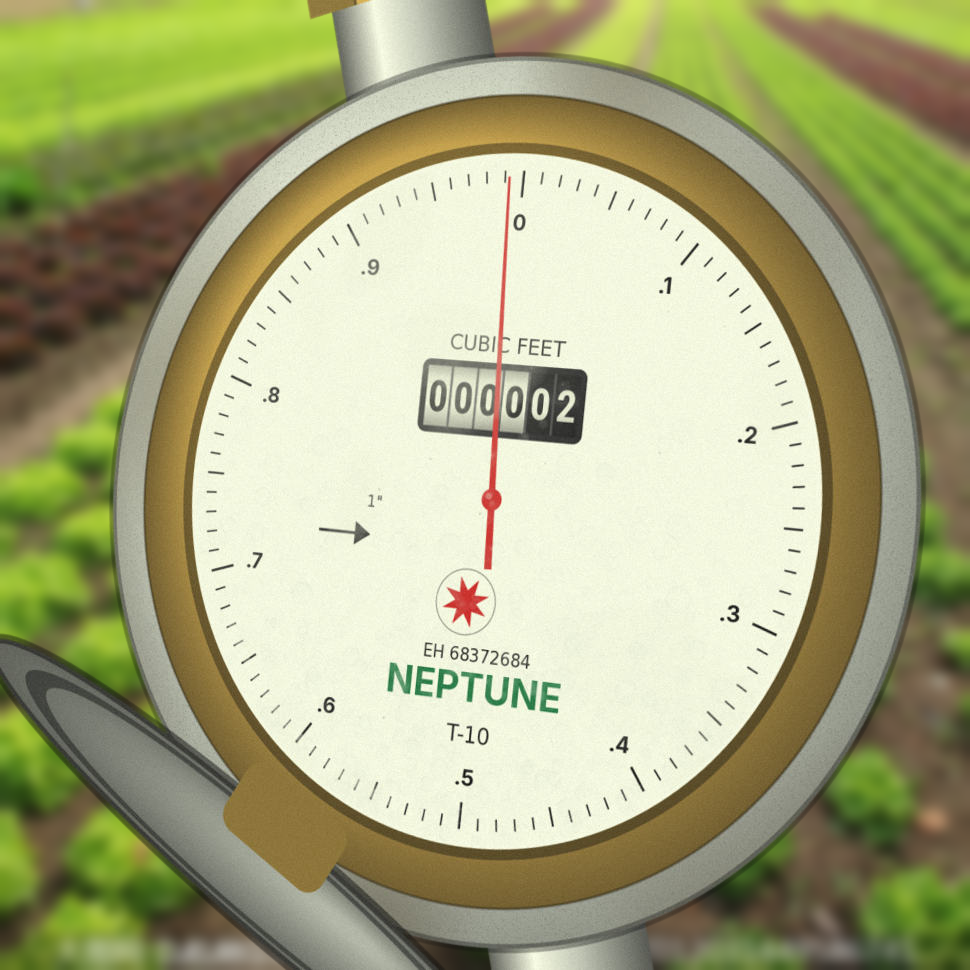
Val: 1.99
